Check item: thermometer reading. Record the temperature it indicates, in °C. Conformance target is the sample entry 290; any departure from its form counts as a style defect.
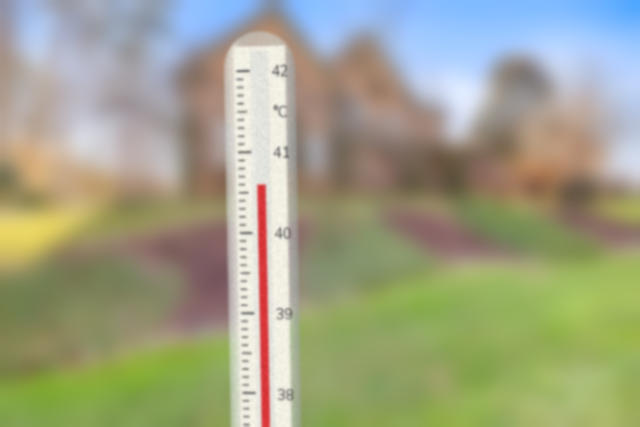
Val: 40.6
